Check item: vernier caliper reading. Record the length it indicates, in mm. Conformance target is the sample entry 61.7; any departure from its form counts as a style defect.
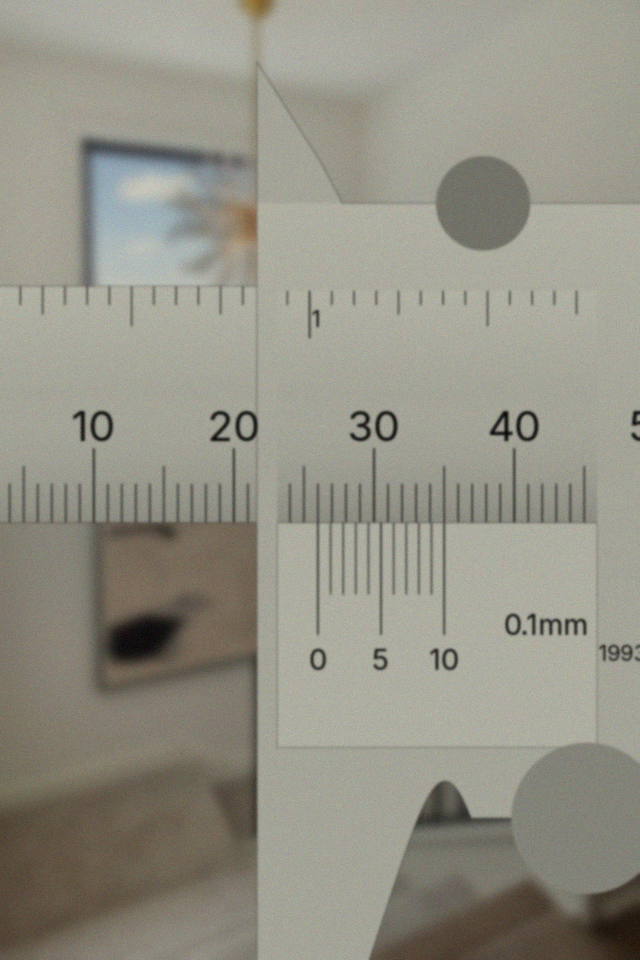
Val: 26.0
